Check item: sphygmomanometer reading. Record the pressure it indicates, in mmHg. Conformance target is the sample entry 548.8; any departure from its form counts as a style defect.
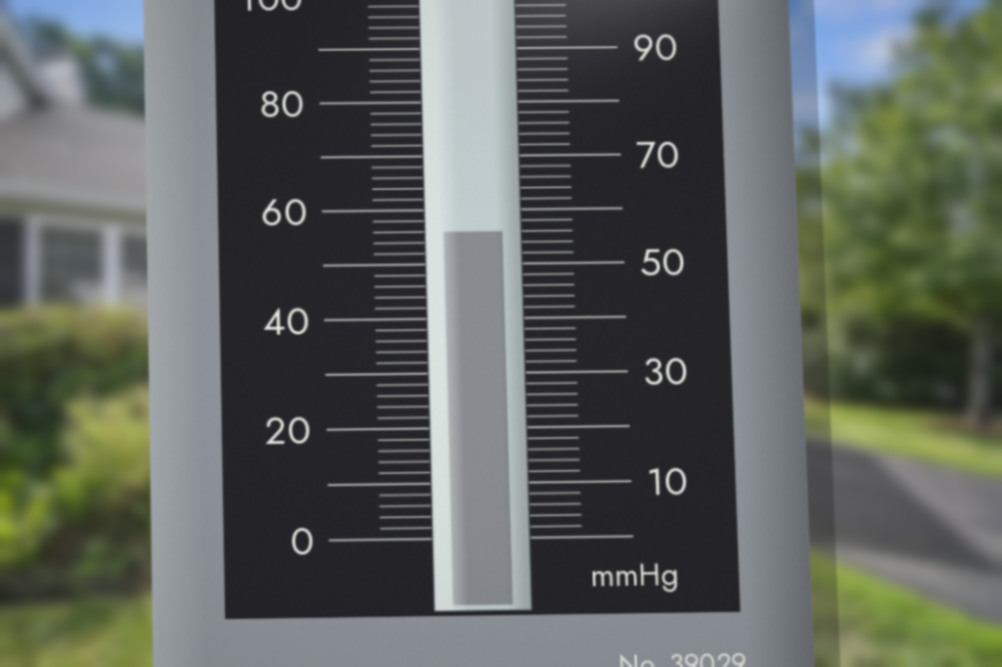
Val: 56
